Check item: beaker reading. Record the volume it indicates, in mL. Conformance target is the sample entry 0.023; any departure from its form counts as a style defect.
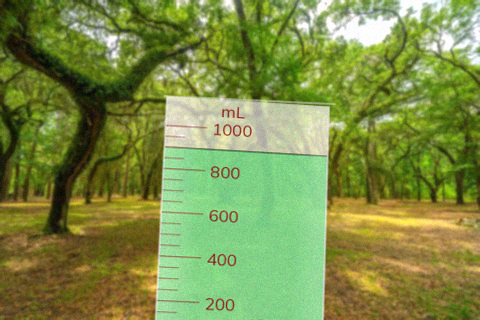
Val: 900
